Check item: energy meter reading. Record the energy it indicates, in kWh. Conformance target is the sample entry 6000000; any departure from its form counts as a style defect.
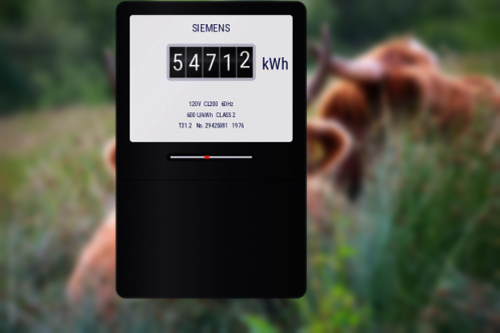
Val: 54712
